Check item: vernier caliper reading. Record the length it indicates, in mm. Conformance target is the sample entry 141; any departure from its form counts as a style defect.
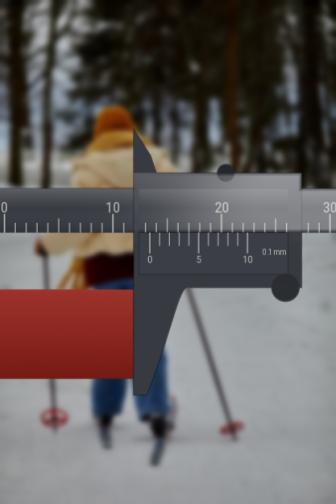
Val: 13.4
